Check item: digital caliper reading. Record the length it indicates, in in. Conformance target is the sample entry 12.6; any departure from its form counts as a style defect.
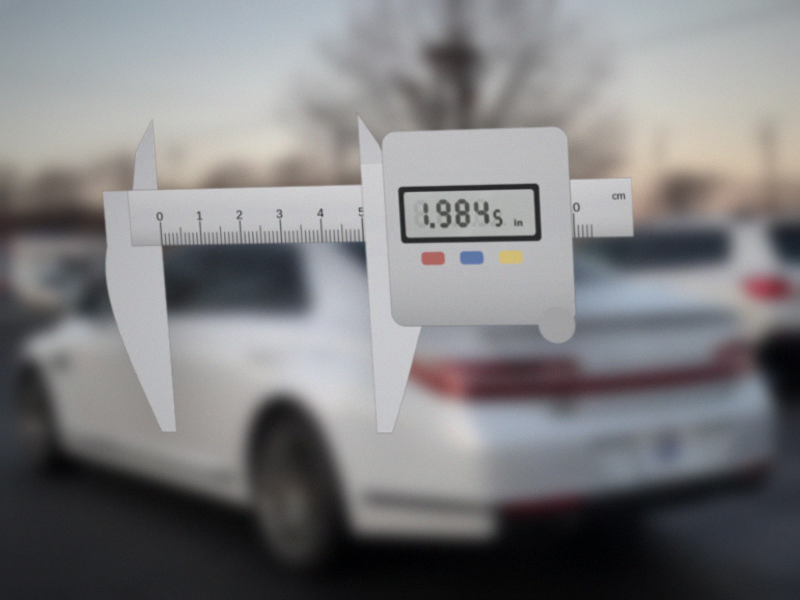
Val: 1.9845
